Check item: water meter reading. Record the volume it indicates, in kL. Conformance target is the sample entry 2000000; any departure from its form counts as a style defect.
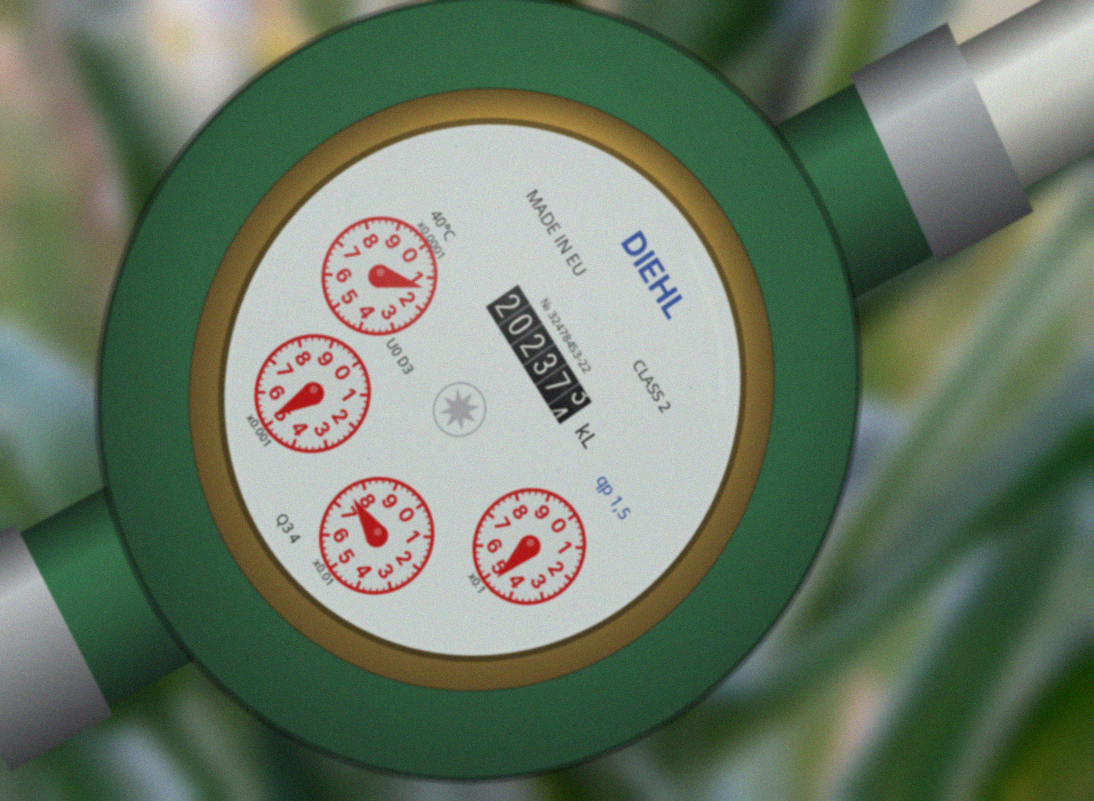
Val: 202373.4751
